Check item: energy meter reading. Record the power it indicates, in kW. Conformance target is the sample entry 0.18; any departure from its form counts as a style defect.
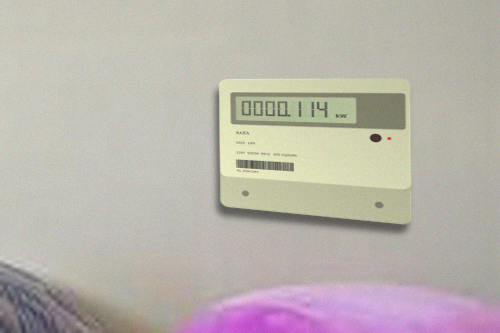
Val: 0.114
